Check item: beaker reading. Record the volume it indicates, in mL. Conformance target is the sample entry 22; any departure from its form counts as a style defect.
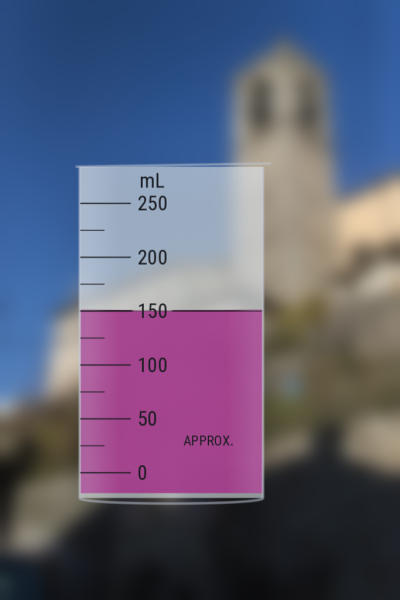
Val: 150
